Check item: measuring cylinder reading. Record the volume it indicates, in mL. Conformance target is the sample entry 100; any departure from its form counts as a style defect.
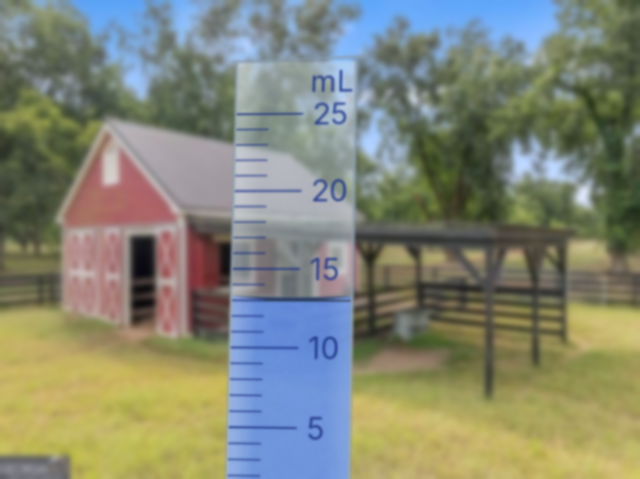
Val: 13
